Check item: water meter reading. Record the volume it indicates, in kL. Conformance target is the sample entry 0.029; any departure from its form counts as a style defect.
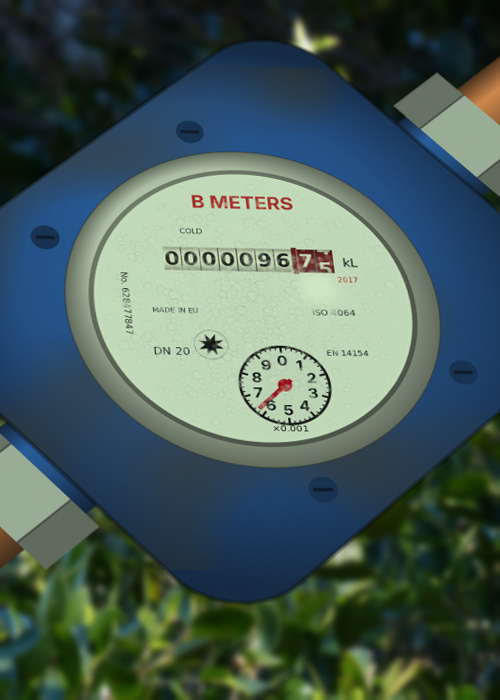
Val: 96.746
